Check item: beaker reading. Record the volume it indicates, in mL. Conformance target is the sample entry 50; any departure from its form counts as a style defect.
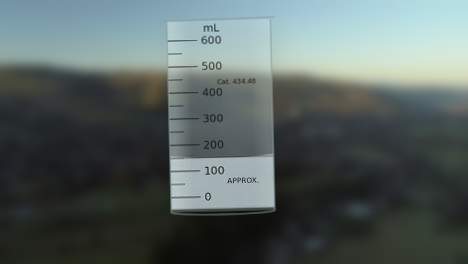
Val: 150
